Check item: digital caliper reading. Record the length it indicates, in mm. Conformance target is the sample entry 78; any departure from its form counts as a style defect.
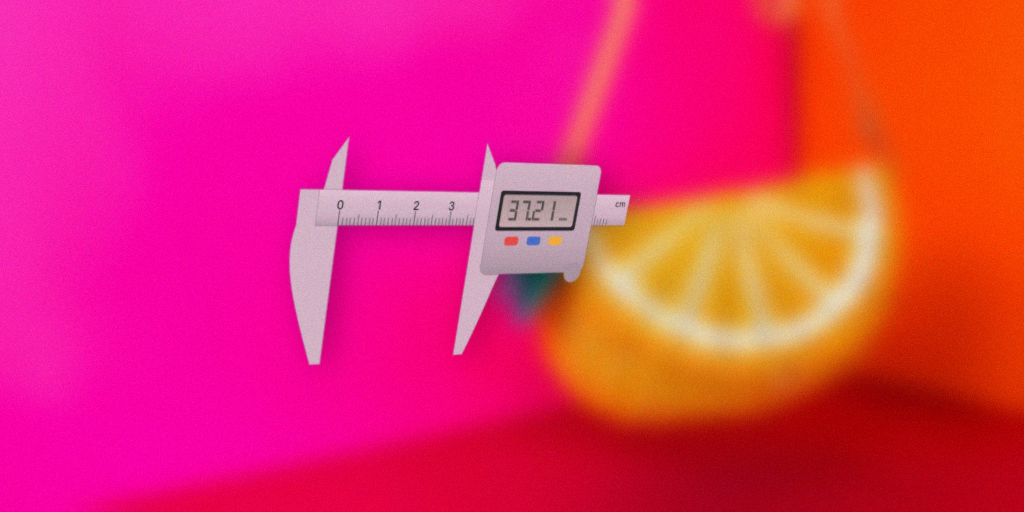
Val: 37.21
